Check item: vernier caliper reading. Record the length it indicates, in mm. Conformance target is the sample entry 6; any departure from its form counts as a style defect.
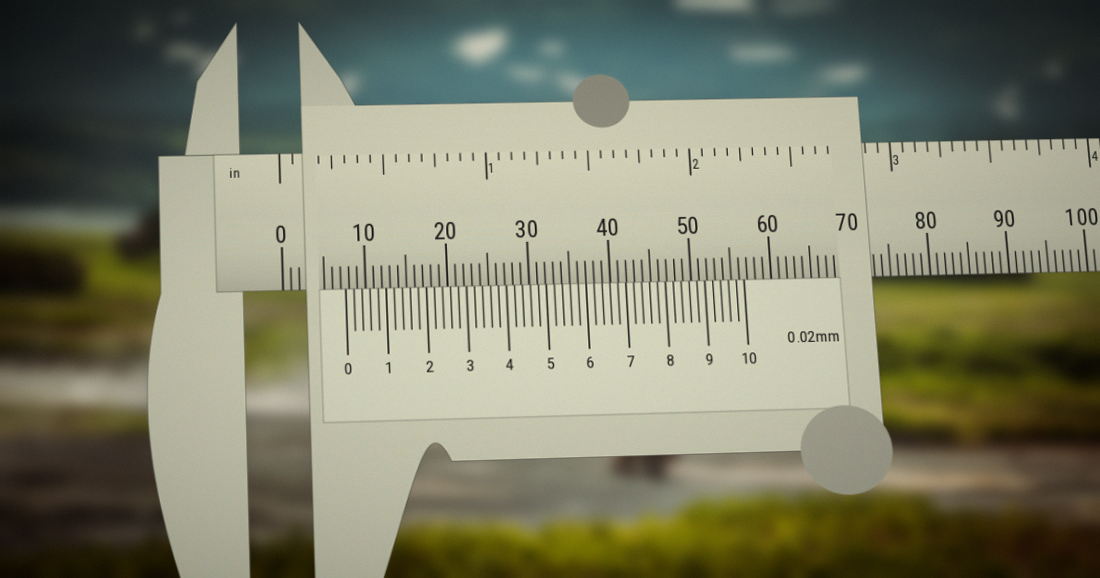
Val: 7.6
